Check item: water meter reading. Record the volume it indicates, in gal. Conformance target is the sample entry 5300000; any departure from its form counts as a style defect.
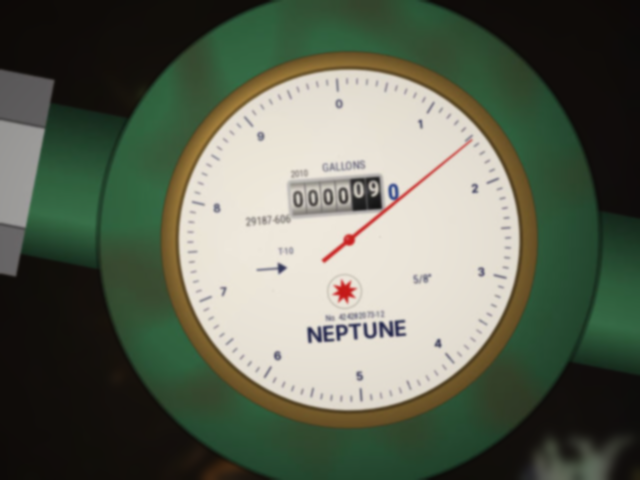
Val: 91.5
